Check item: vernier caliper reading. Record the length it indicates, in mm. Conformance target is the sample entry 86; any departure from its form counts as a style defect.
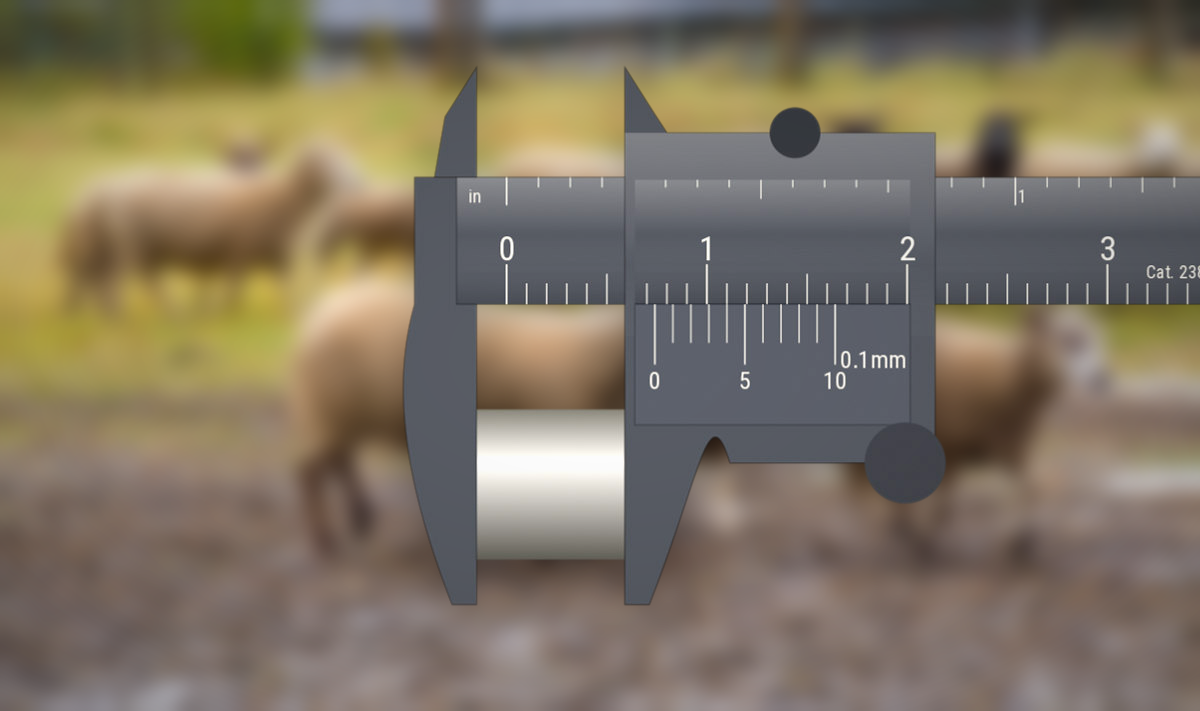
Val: 7.4
